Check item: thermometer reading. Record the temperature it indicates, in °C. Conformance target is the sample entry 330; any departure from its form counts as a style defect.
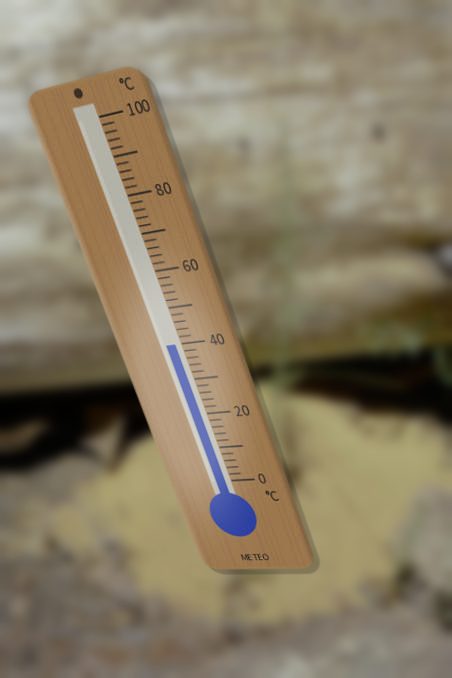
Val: 40
